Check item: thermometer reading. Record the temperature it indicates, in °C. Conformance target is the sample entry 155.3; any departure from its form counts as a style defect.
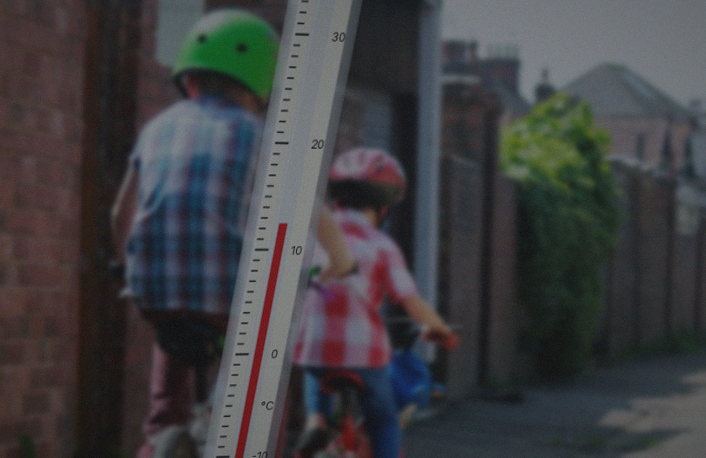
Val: 12.5
